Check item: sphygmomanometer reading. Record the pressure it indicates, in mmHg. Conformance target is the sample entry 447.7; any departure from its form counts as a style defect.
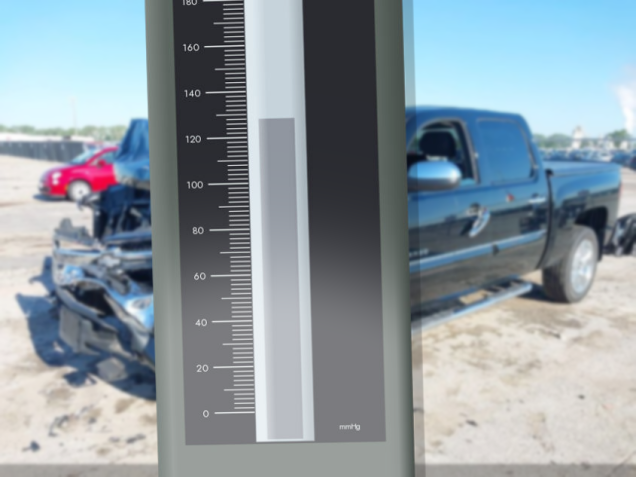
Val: 128
